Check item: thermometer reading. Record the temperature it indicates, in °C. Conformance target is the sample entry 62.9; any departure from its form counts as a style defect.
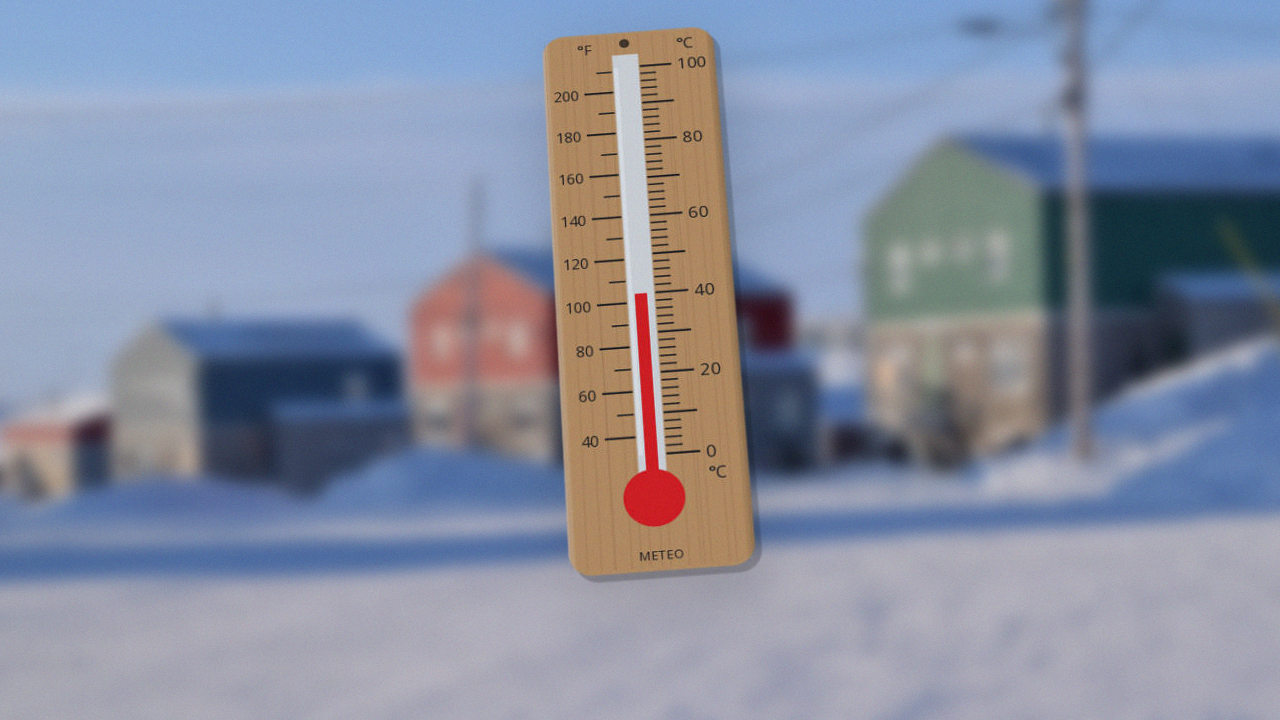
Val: 40
